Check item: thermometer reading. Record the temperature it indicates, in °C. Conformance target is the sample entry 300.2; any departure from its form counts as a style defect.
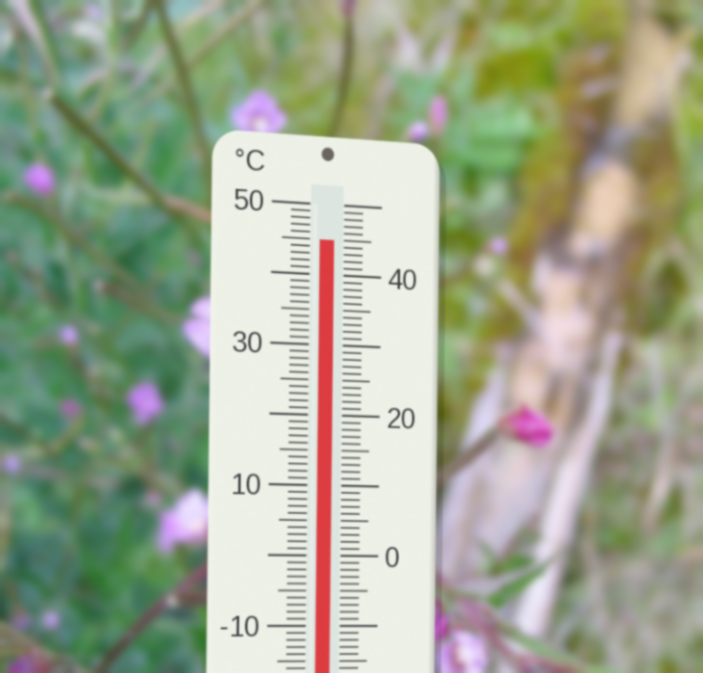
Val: 45
